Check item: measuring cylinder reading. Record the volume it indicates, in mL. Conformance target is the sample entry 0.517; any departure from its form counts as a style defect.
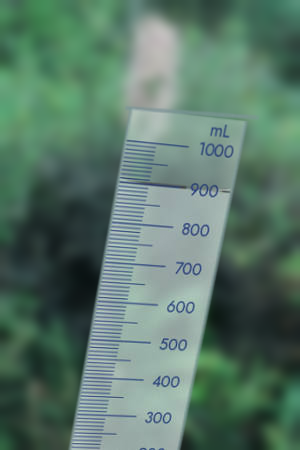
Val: 900
